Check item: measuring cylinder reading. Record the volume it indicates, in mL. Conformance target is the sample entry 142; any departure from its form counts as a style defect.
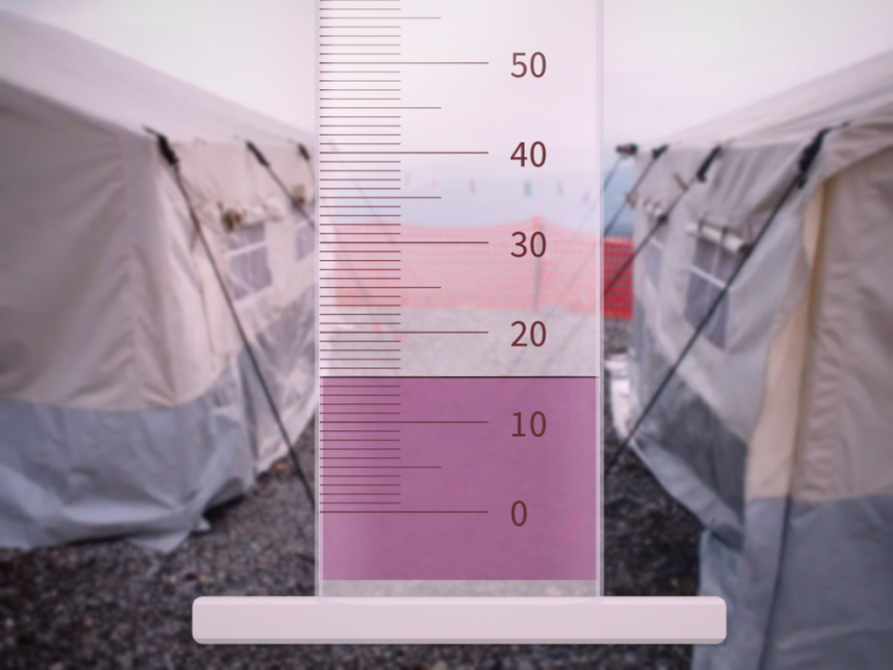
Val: 15
